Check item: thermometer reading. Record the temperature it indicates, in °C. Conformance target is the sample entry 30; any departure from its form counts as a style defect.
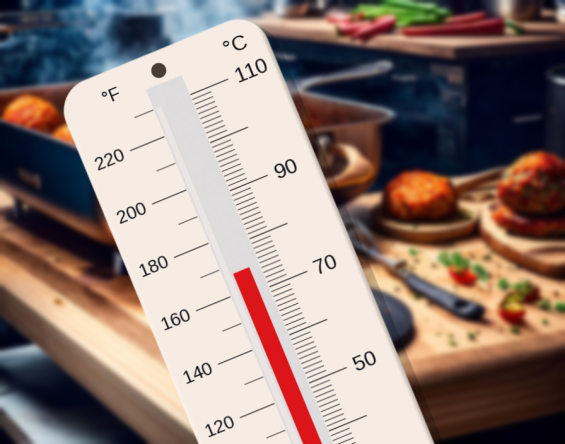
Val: 75
